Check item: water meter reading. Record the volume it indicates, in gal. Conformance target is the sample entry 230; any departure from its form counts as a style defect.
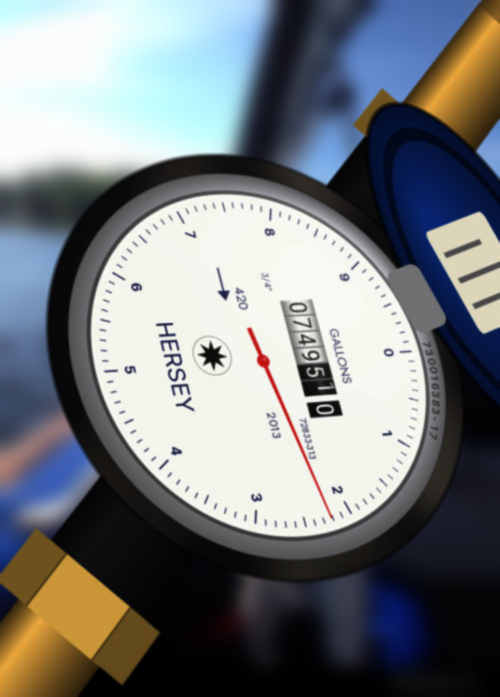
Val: 749512.2
